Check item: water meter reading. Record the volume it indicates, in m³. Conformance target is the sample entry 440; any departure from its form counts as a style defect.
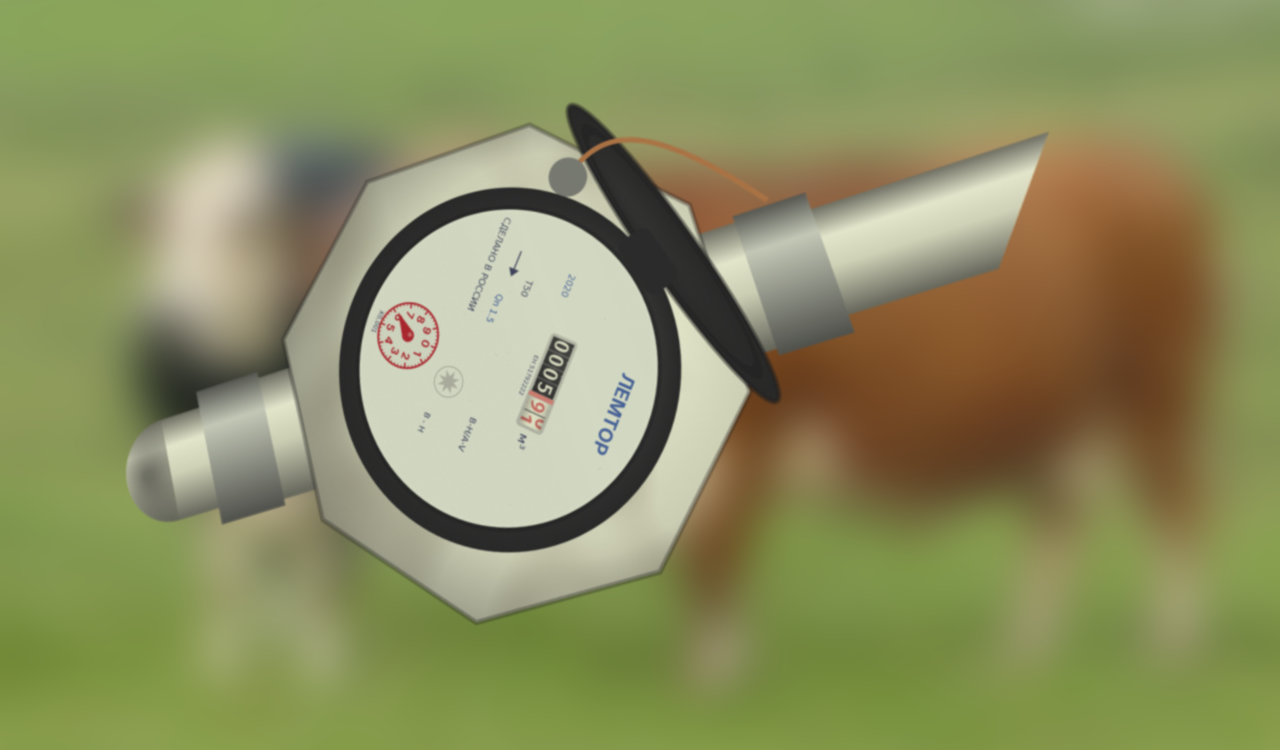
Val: 5.906
